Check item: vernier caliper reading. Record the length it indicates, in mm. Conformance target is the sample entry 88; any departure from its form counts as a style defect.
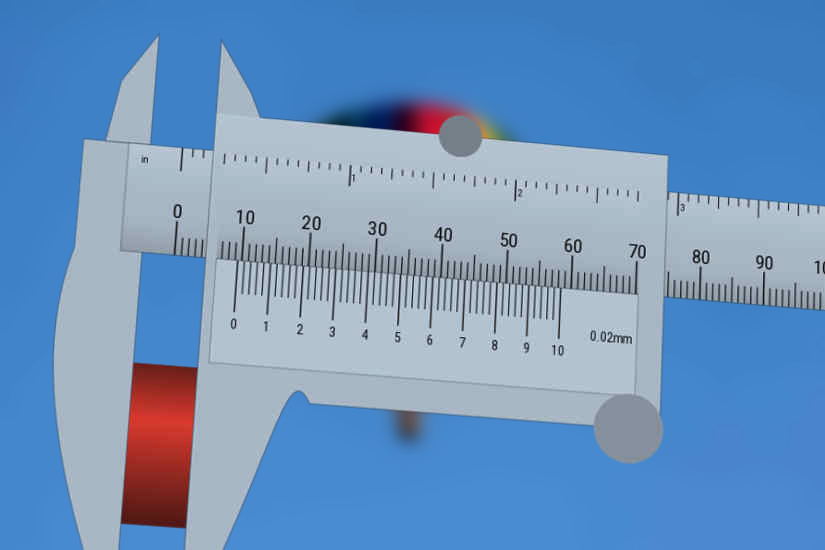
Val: 9.4
